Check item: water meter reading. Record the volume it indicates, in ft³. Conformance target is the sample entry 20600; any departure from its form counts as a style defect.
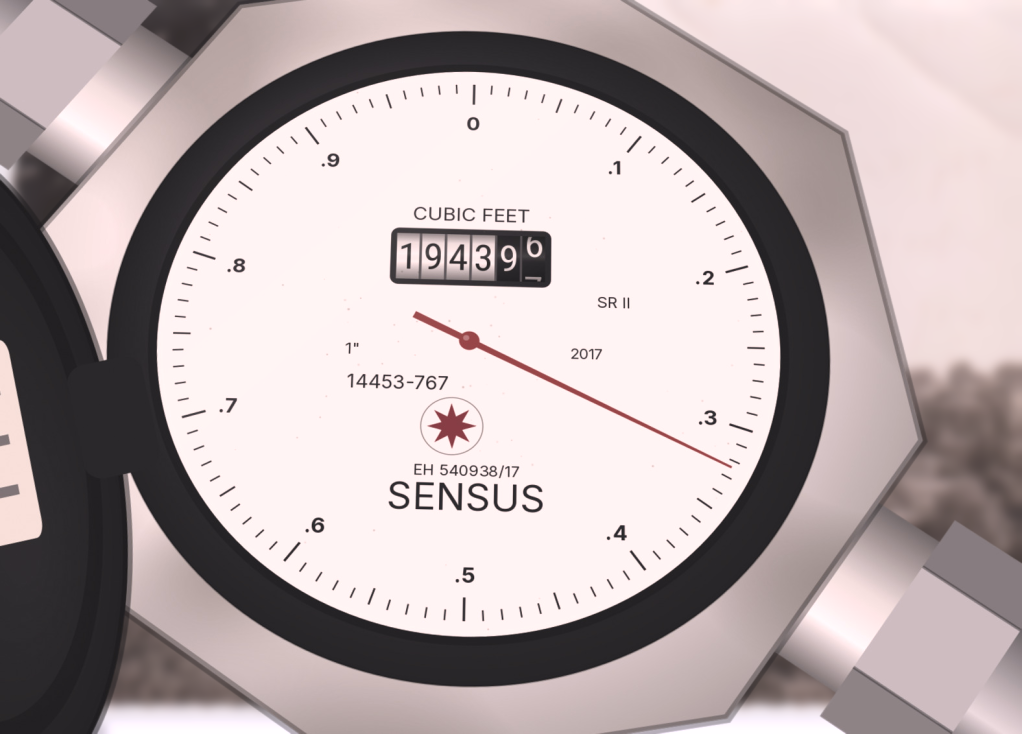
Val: 194396.32
